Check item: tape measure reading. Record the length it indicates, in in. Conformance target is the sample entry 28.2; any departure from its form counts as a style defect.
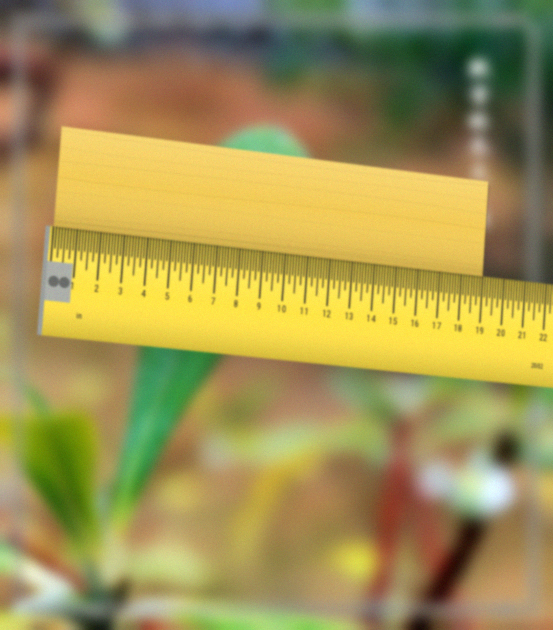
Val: 19
